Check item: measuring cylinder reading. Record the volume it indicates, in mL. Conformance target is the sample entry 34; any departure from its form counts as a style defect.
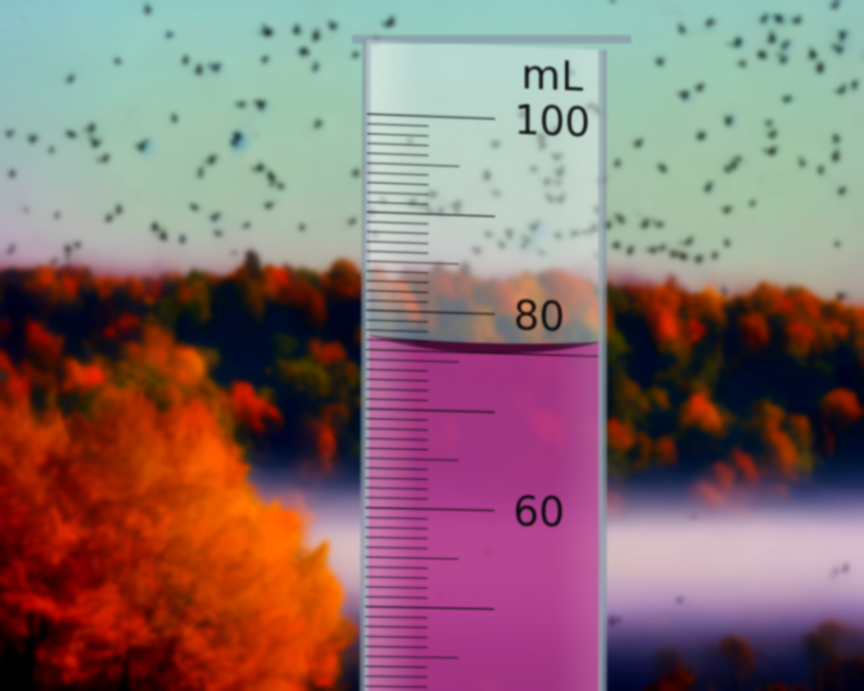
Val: 76
